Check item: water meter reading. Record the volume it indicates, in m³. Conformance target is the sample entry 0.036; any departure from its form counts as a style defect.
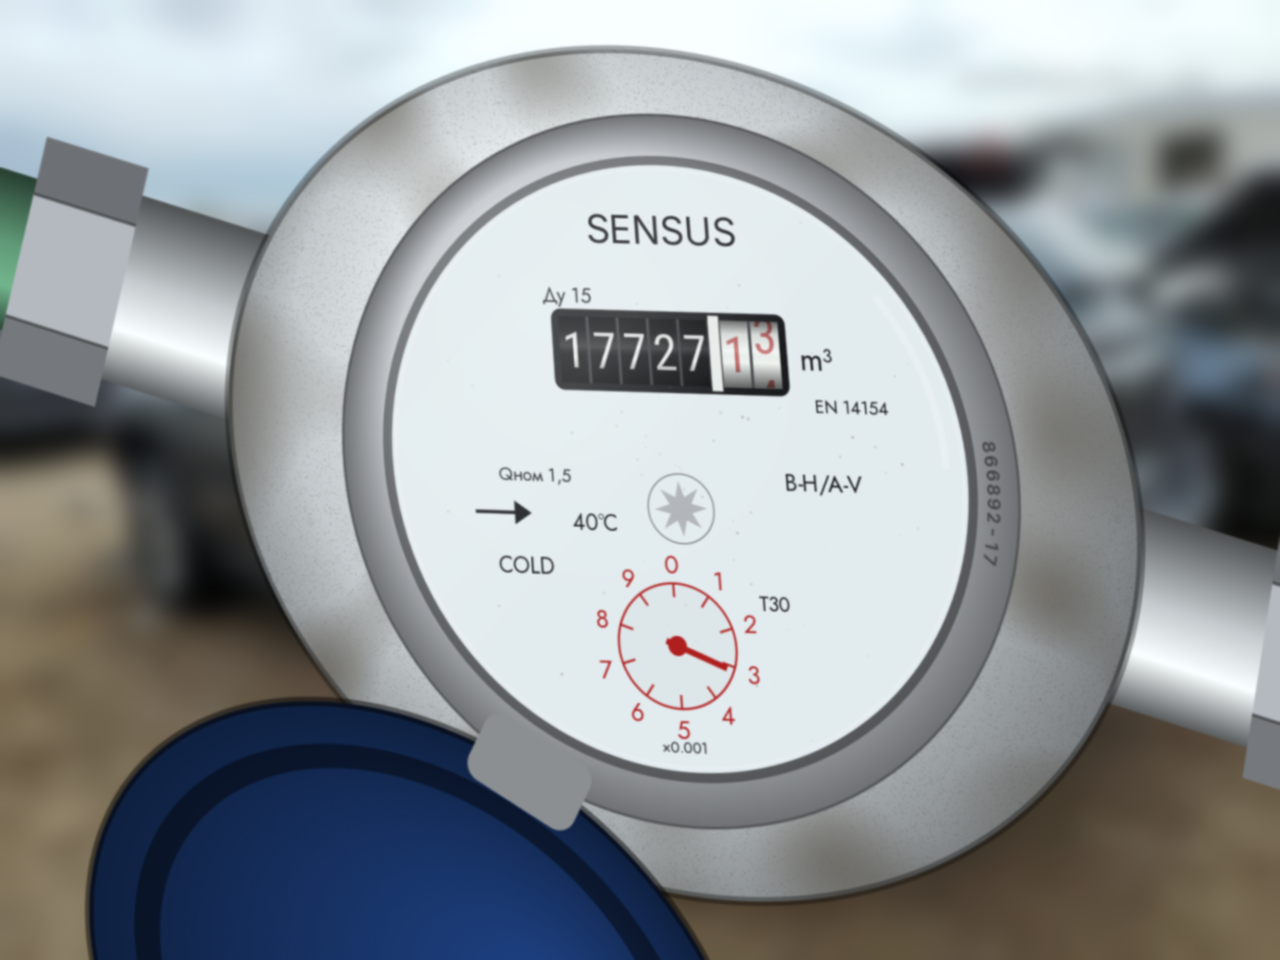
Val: 17727.133
